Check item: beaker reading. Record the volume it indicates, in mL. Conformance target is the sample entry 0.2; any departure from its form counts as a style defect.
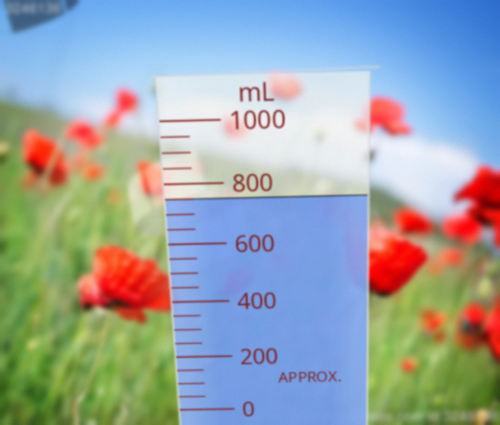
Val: 750
